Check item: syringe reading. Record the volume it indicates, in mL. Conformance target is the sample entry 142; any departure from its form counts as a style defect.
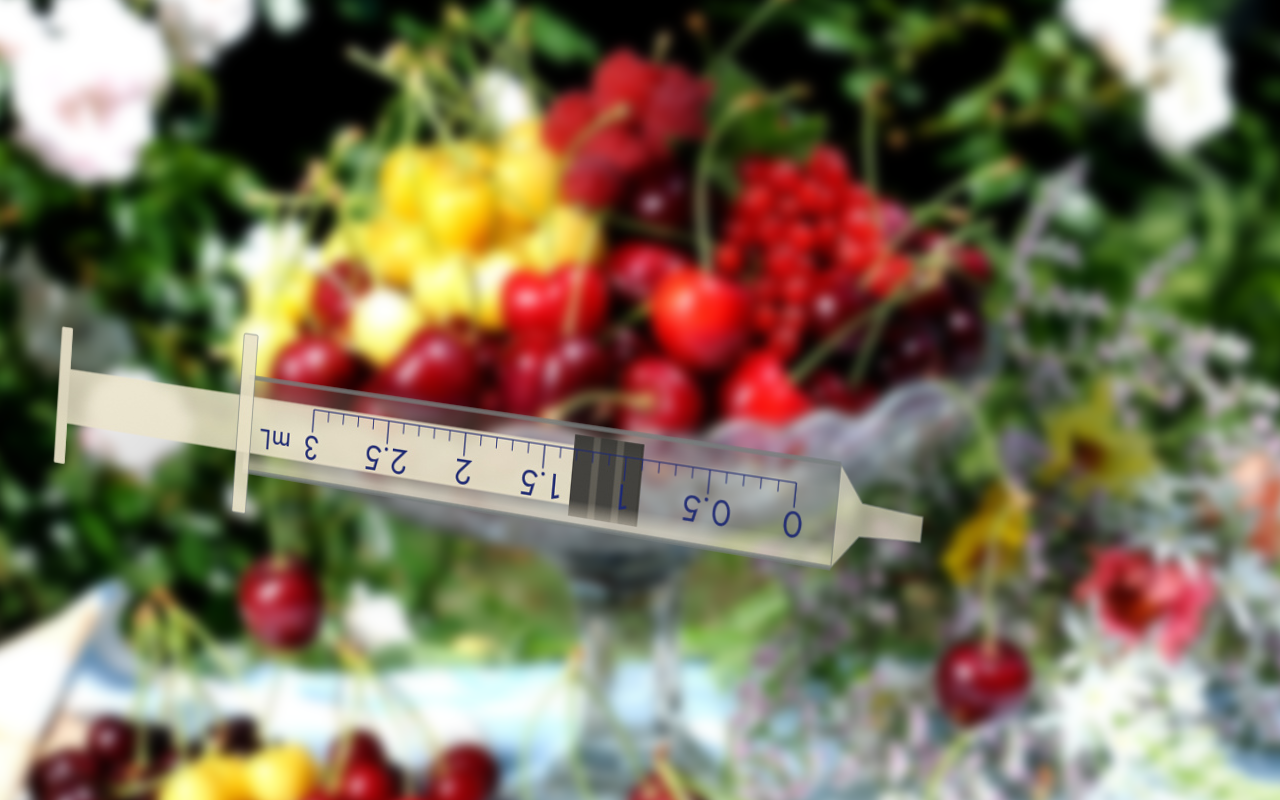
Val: 0.9
